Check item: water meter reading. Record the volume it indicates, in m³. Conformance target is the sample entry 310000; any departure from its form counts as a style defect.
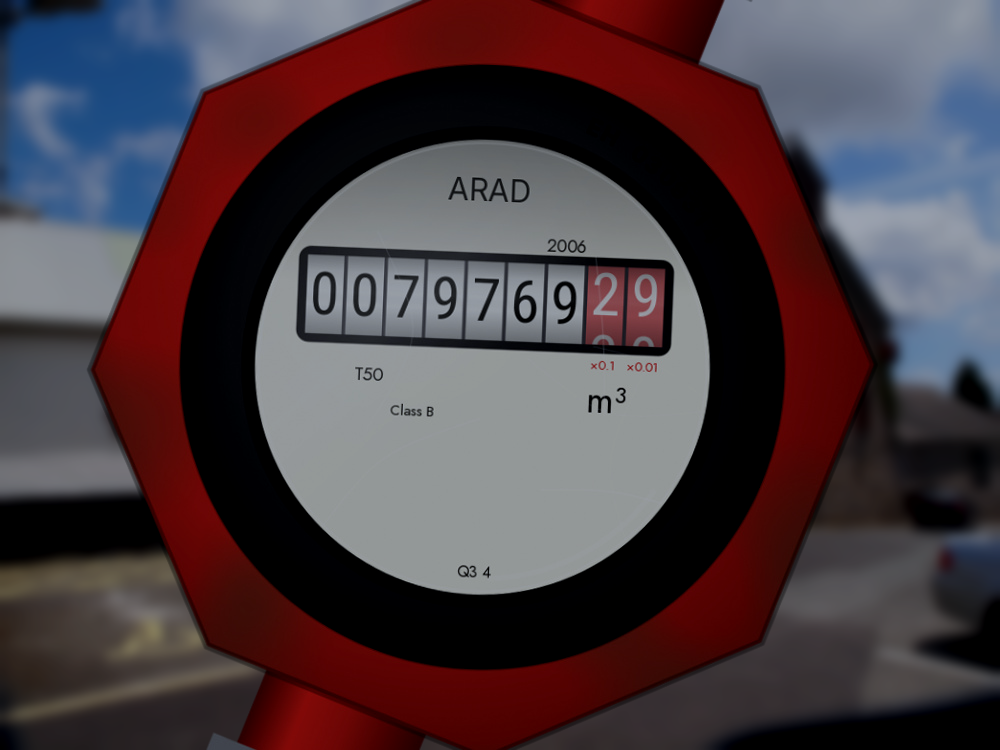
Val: 79769.29
